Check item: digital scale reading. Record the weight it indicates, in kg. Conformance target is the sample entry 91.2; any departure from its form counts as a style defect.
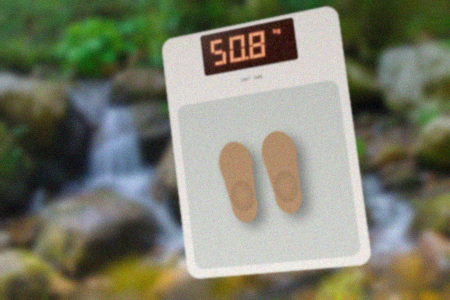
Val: 50.8
